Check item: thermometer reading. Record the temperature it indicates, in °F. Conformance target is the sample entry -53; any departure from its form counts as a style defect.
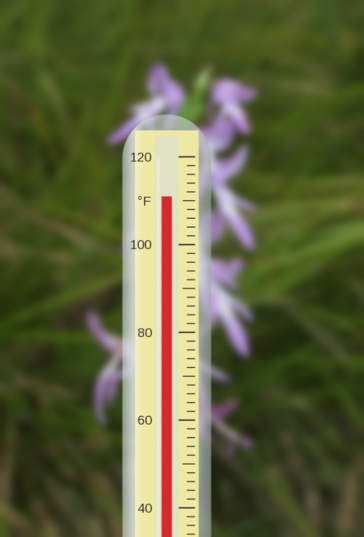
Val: 111
